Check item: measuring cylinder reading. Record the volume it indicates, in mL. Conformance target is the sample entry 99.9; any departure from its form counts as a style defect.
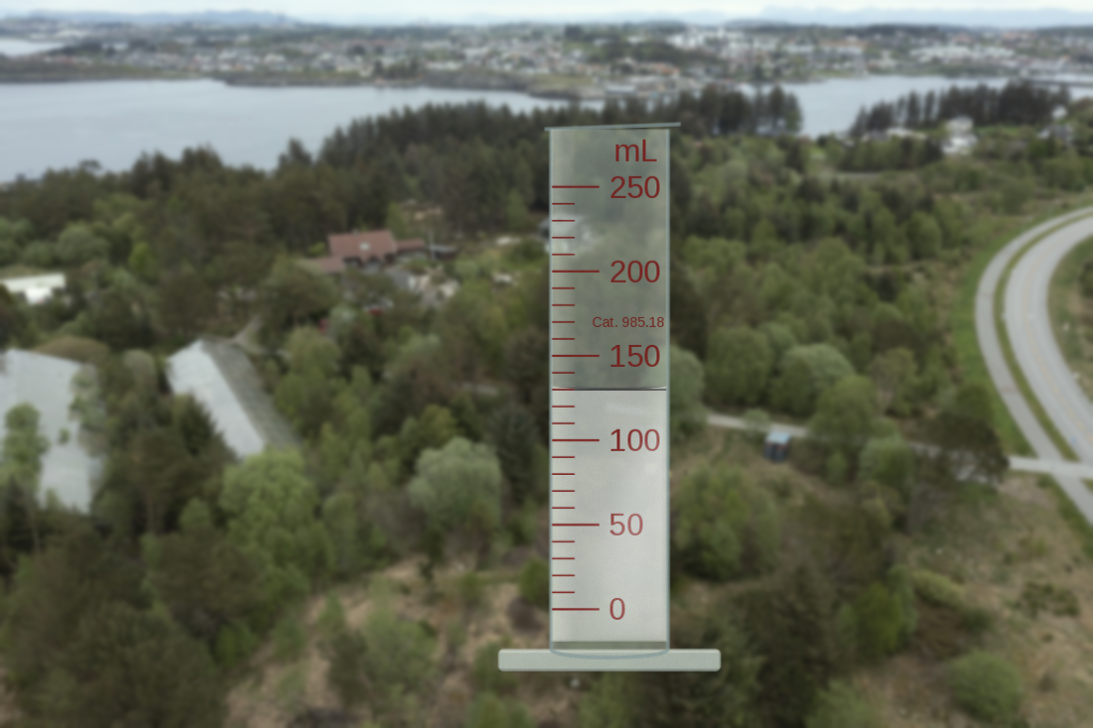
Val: 130
